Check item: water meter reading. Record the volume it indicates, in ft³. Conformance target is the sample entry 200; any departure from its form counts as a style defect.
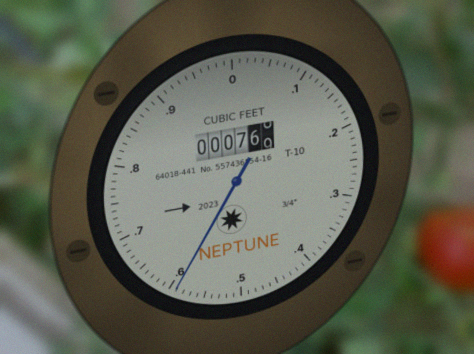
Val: 768.59
